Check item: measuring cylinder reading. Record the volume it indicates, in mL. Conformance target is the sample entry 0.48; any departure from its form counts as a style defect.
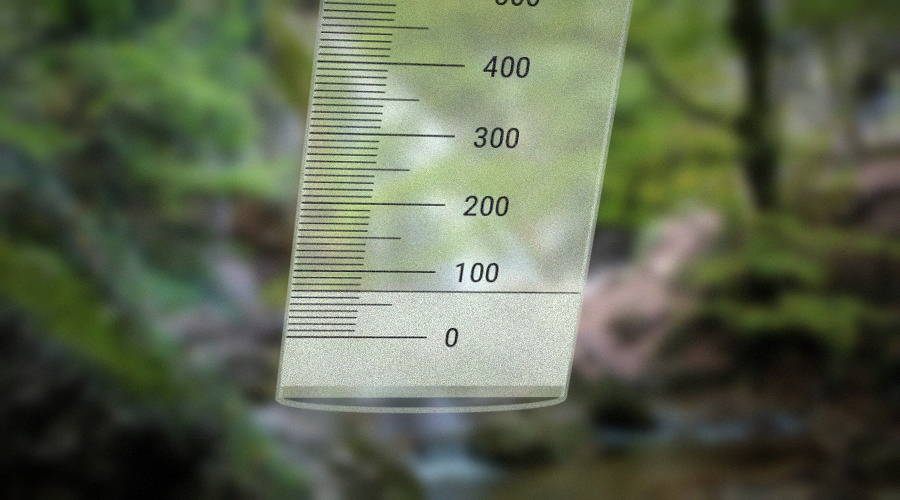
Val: 70
